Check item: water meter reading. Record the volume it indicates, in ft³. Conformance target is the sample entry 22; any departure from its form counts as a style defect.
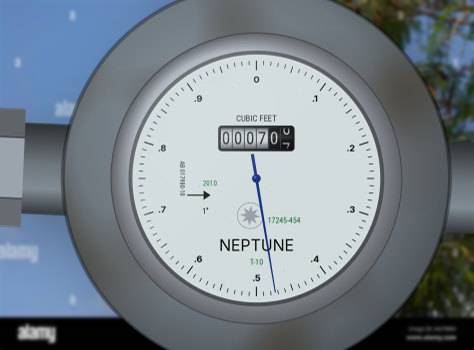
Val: 706.47
